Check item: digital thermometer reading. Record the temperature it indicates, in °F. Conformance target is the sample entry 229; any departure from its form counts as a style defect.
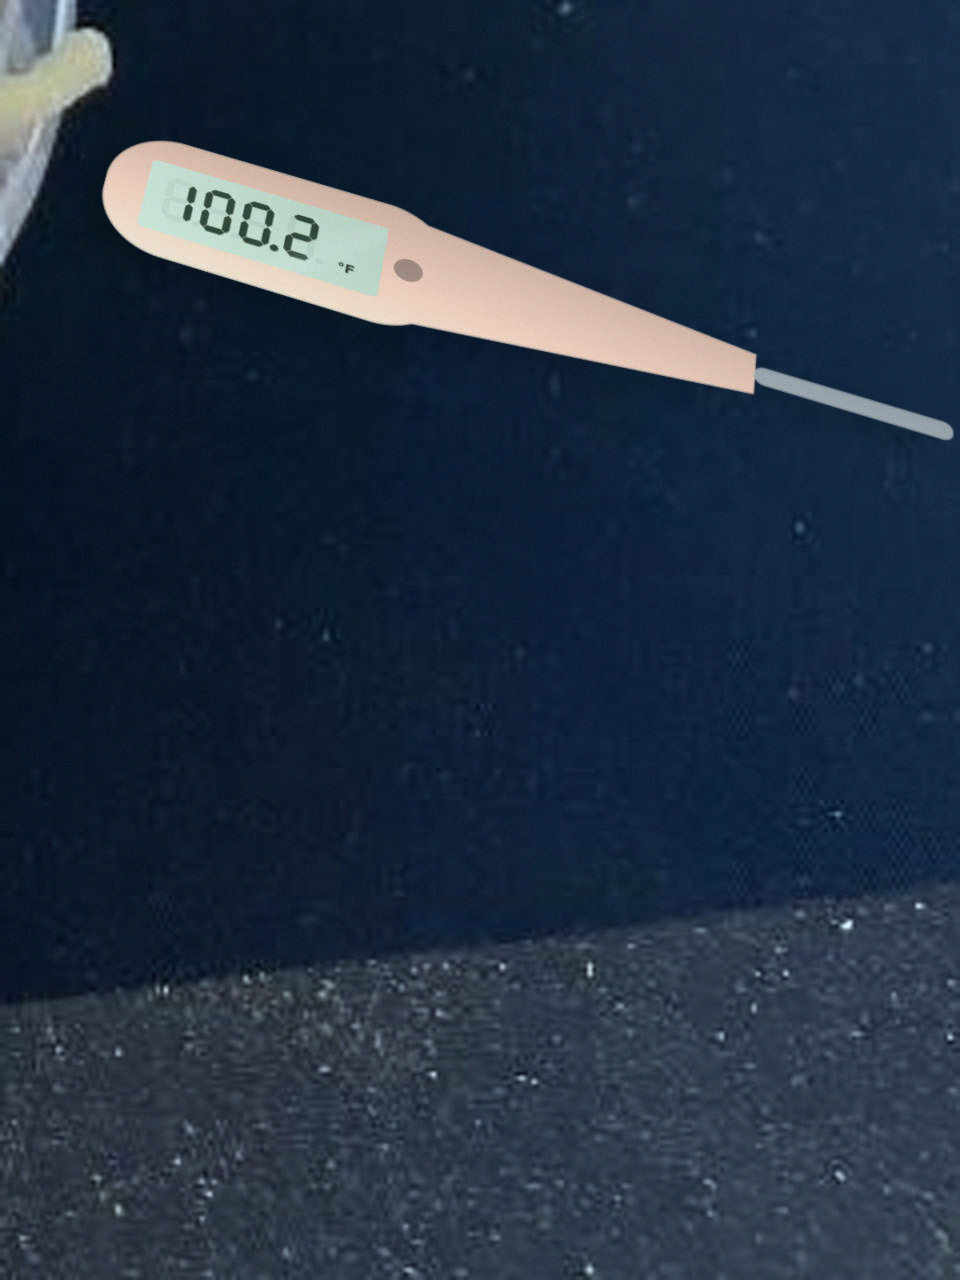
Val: 100.2
